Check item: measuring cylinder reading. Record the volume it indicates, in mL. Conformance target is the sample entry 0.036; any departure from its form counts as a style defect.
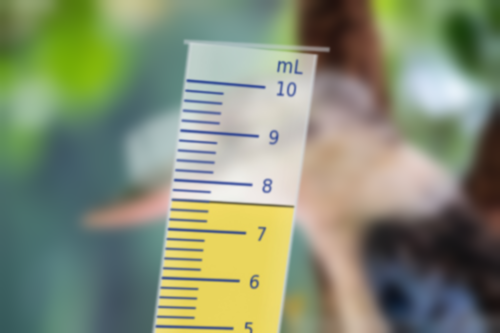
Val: 7.6
